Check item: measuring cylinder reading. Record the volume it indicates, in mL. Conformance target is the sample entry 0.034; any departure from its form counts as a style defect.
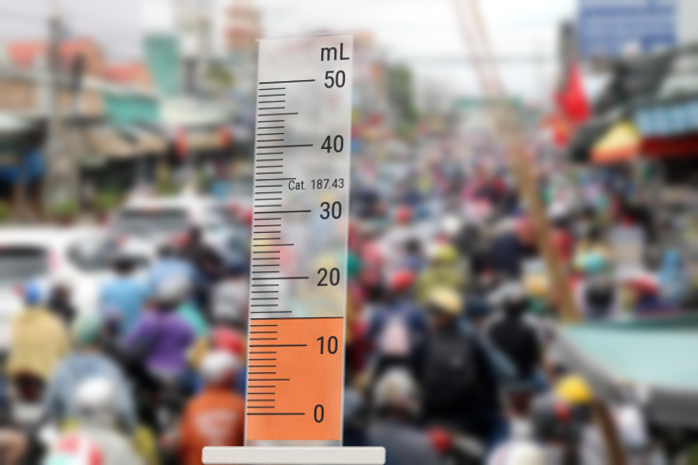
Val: 14
